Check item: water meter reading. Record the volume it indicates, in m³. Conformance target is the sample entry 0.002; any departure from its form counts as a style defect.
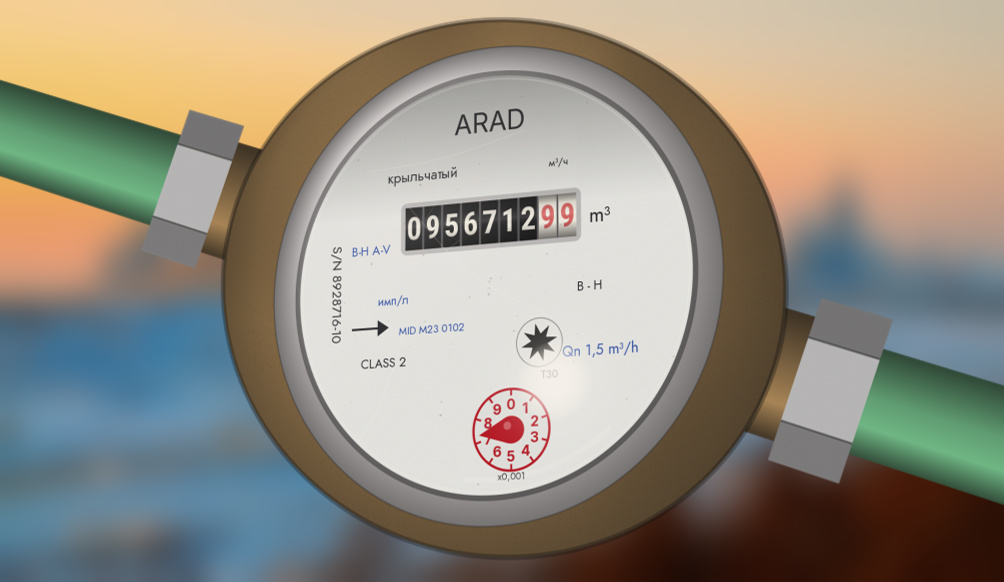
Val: 956712.997
